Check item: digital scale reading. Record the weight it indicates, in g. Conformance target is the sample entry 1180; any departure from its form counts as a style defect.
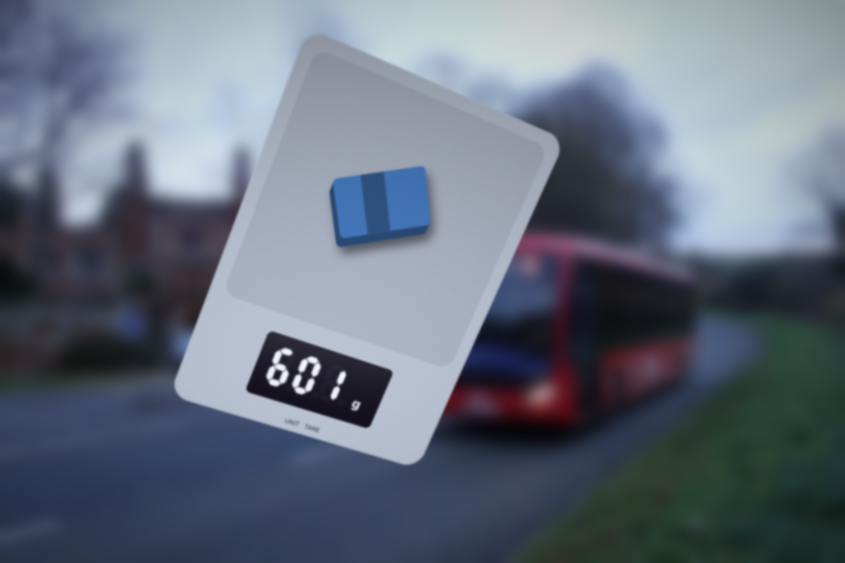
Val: 601
